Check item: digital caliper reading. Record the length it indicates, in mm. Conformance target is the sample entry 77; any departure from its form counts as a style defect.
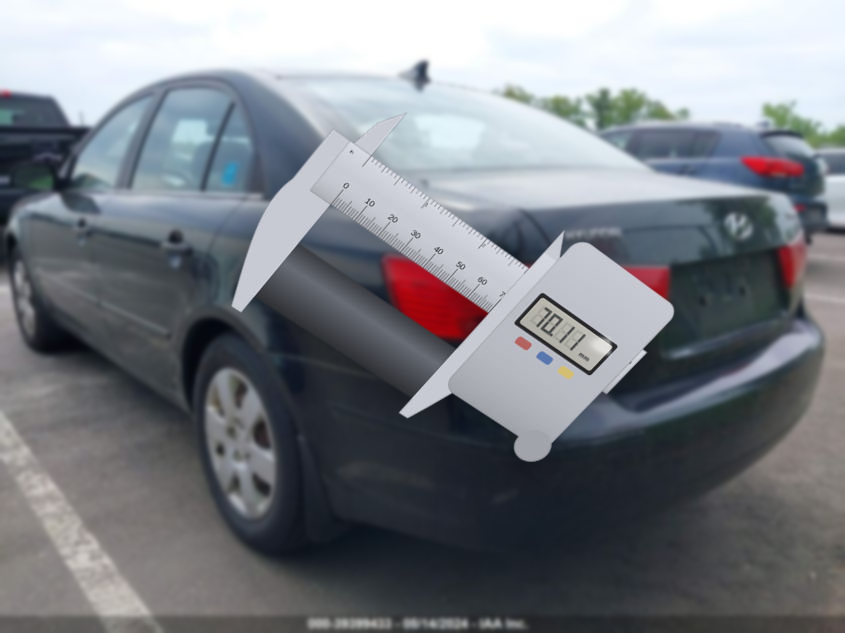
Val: 70.11
